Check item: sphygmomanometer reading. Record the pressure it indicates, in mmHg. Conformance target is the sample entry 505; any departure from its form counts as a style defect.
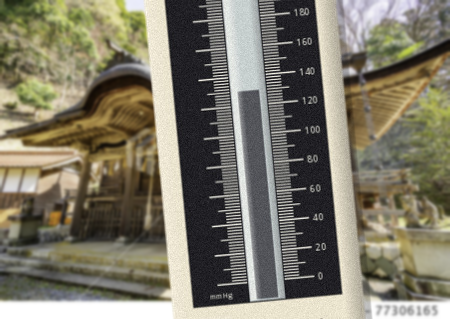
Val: 130
